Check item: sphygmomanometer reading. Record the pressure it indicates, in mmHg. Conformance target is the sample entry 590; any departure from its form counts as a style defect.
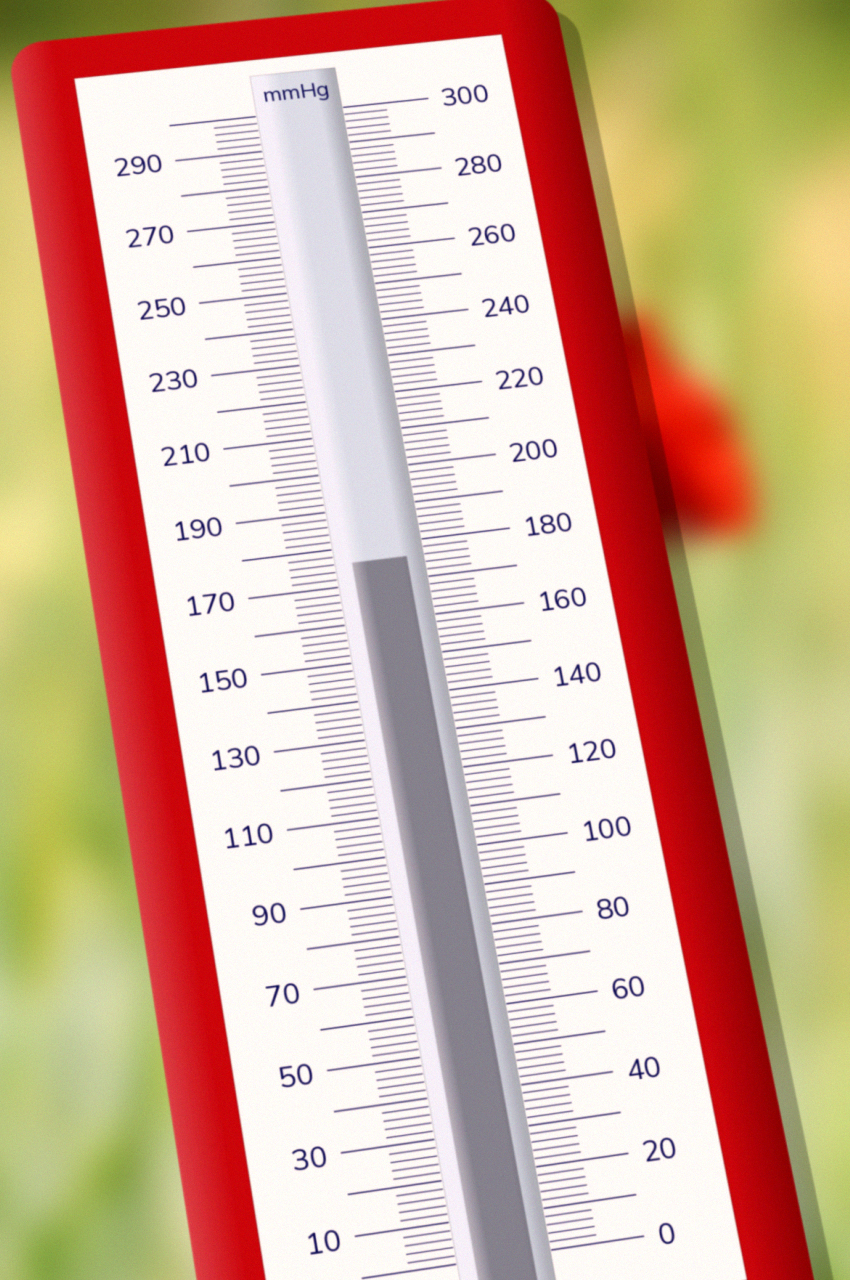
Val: 176
